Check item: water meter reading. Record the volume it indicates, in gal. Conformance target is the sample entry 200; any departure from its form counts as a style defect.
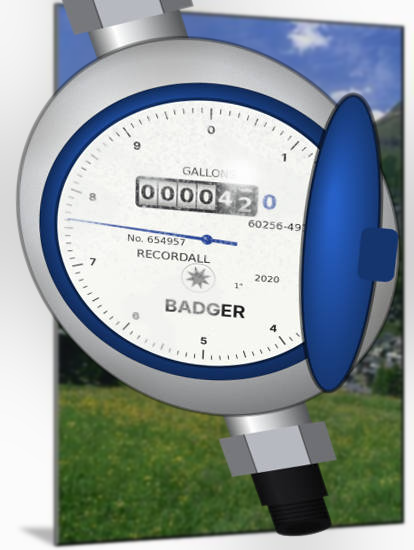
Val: 417.6
